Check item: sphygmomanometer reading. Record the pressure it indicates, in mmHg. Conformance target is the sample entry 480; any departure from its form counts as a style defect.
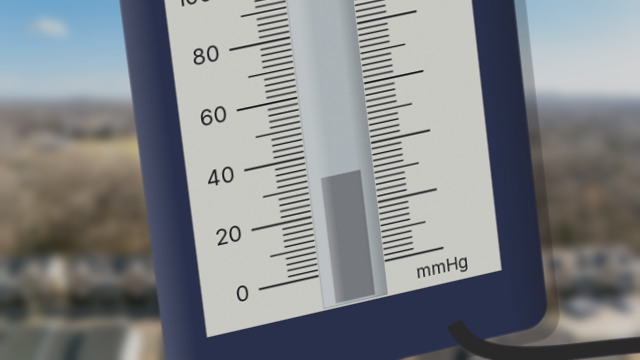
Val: 32
